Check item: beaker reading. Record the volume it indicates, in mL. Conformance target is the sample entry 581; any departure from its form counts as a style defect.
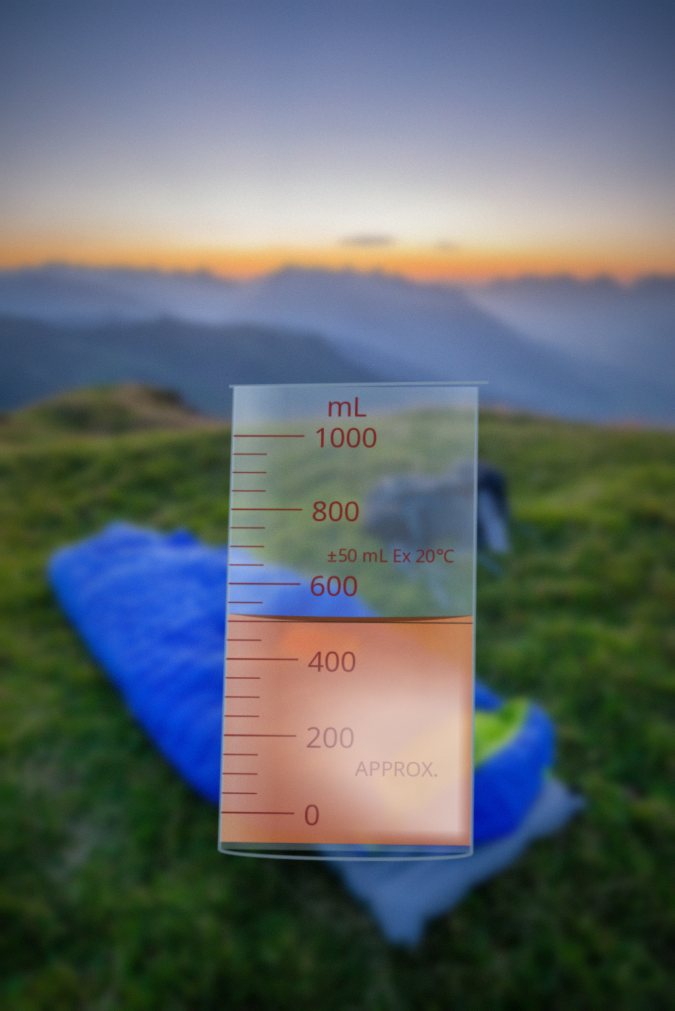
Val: 500
